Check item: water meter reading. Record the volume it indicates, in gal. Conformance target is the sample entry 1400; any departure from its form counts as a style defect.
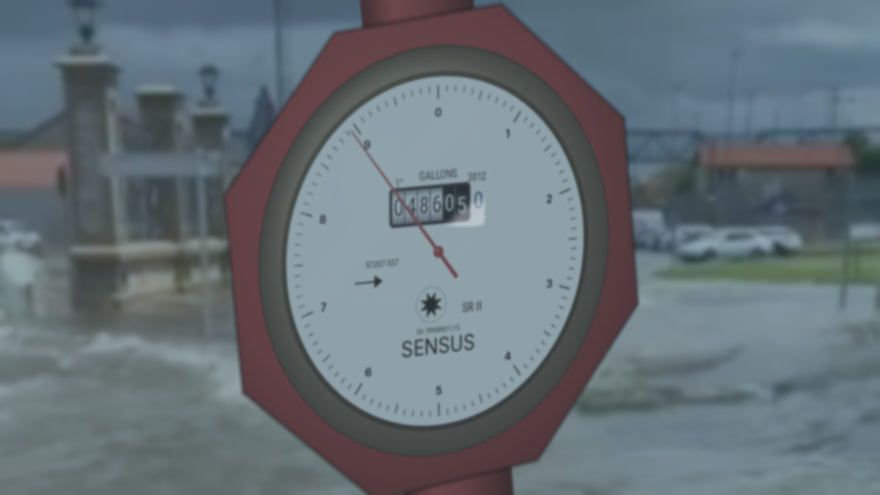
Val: 486048.9
